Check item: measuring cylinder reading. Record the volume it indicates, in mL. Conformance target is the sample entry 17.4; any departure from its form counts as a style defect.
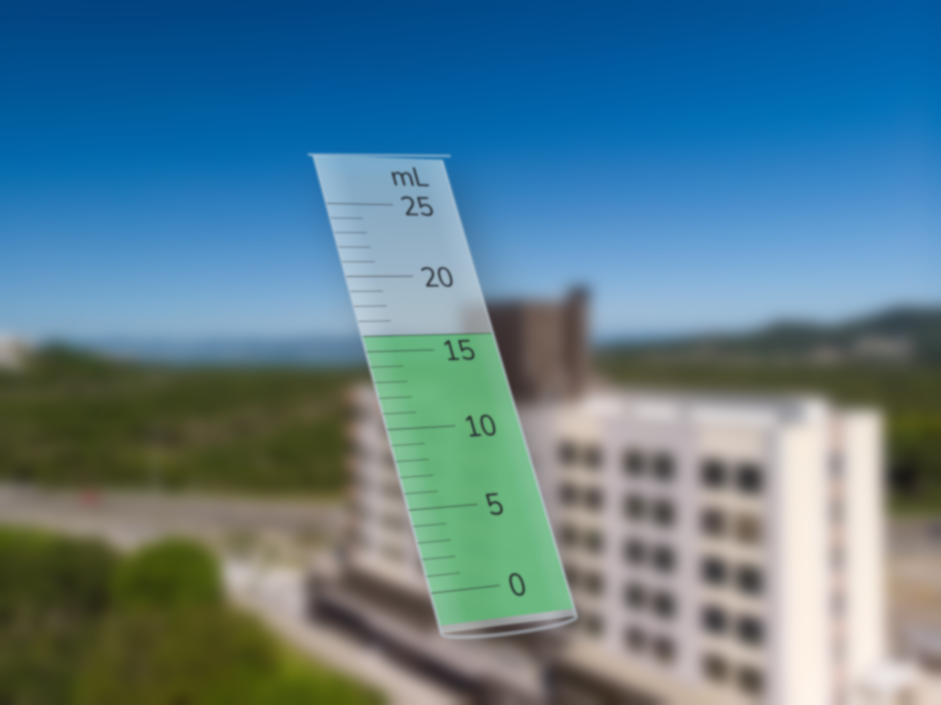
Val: 16
